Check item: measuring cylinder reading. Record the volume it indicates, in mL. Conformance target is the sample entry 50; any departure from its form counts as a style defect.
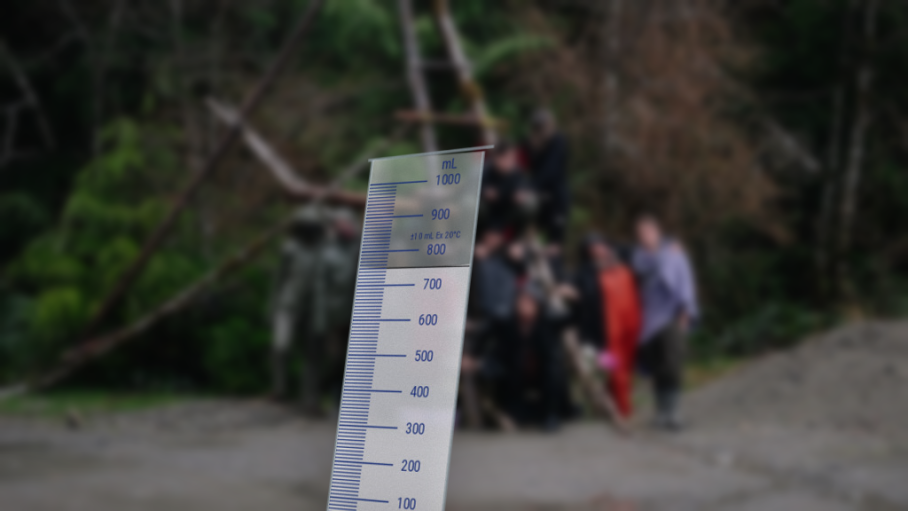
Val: 750
